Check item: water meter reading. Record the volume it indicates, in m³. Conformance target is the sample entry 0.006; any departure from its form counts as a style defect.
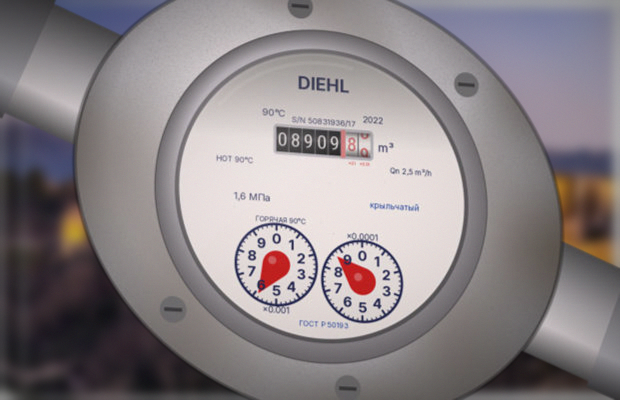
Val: 8909.8858
